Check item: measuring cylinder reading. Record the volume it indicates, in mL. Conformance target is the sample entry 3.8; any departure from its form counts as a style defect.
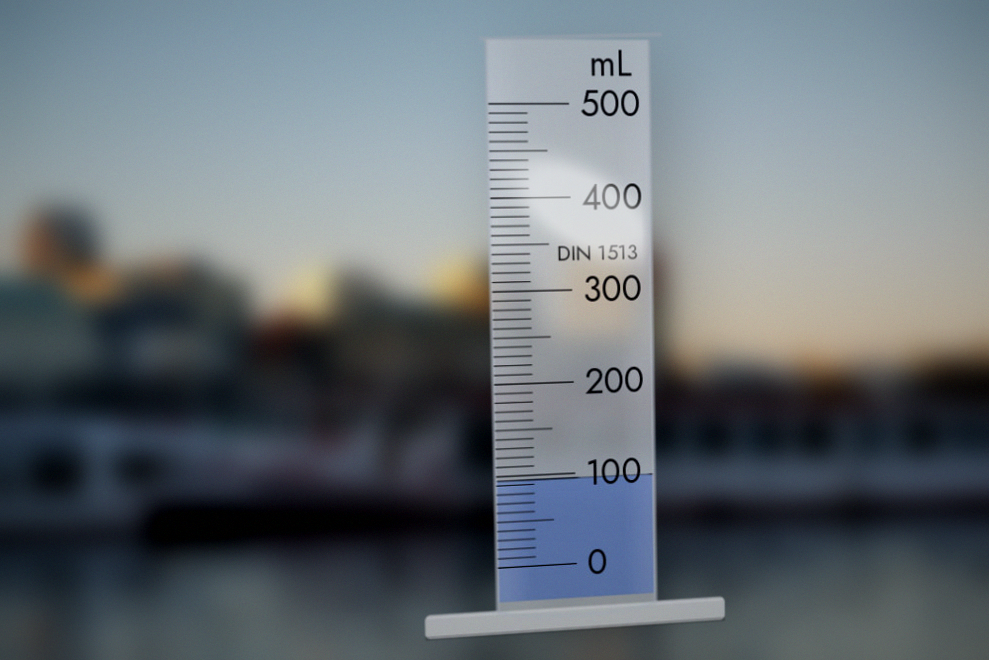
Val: 95
